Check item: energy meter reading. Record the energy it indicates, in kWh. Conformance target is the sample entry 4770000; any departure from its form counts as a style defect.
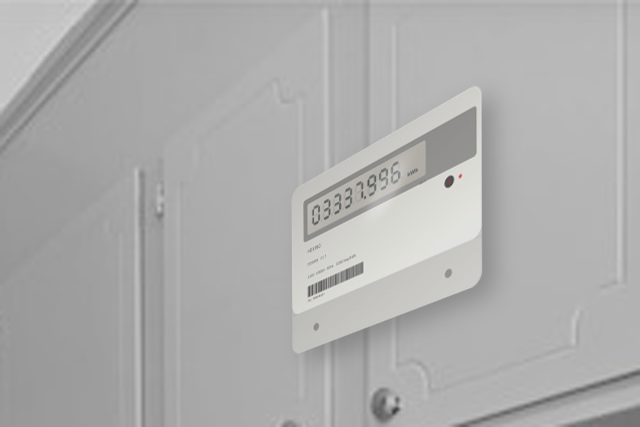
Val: 3337.996
